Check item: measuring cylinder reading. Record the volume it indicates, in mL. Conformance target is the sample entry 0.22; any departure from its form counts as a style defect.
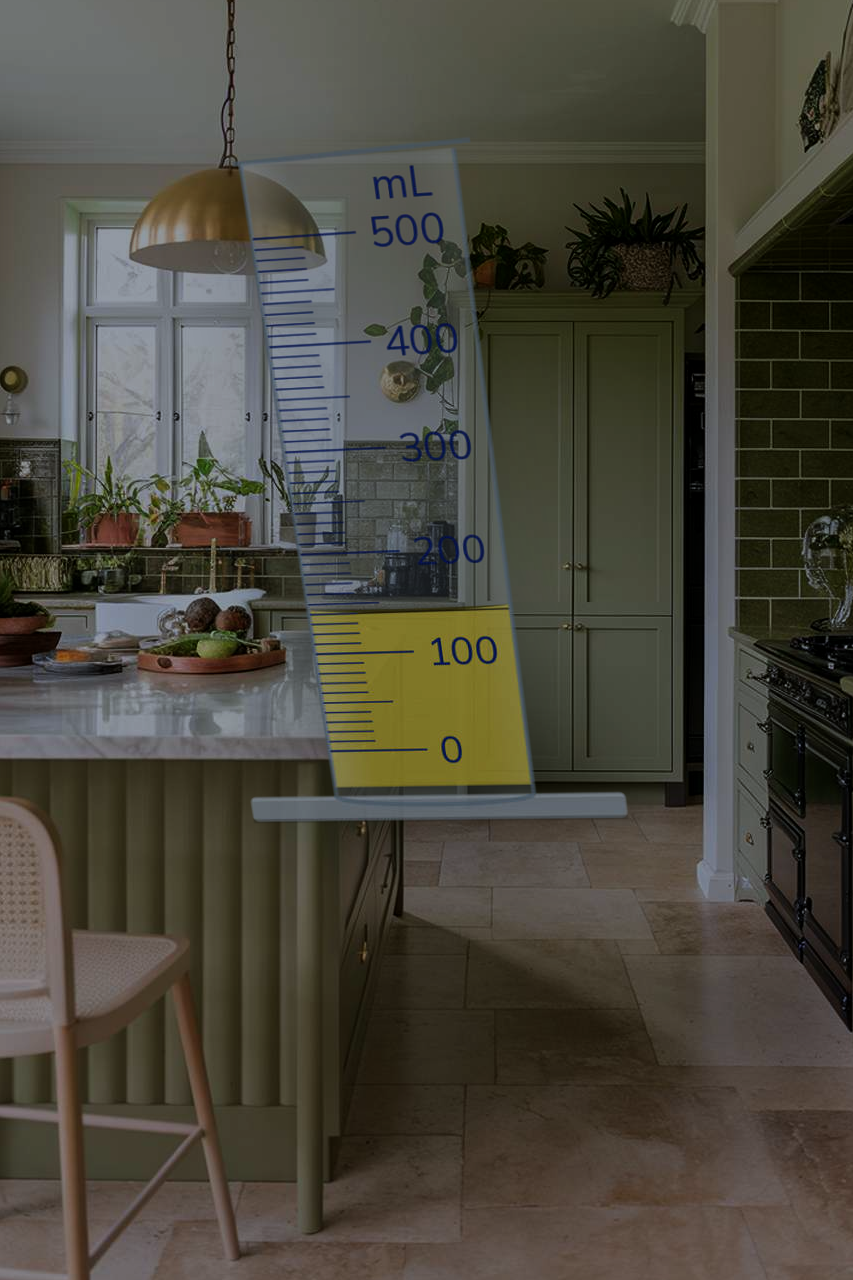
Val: 140
